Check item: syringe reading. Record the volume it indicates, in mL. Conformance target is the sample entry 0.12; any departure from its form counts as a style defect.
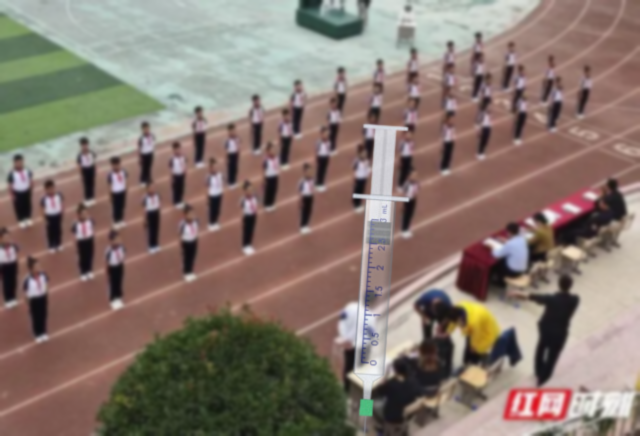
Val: 2.5
